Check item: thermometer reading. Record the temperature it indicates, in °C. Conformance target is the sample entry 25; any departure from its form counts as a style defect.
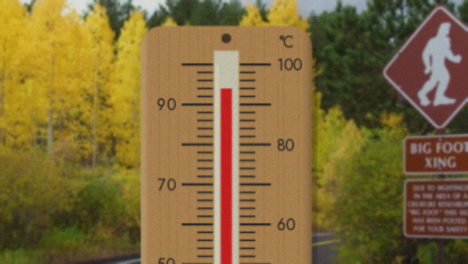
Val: 94
